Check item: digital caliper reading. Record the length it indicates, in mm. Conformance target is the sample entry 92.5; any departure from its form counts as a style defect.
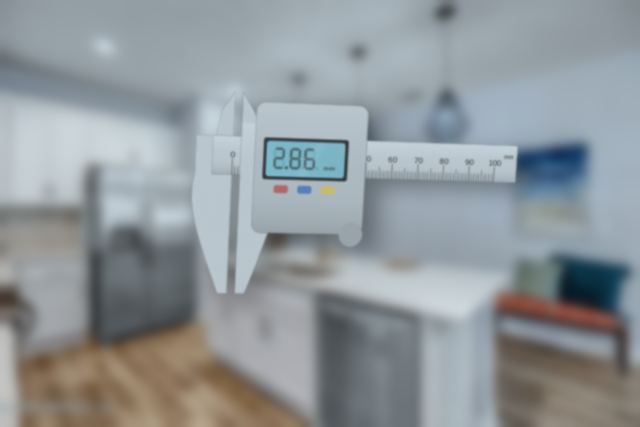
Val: 2.86
